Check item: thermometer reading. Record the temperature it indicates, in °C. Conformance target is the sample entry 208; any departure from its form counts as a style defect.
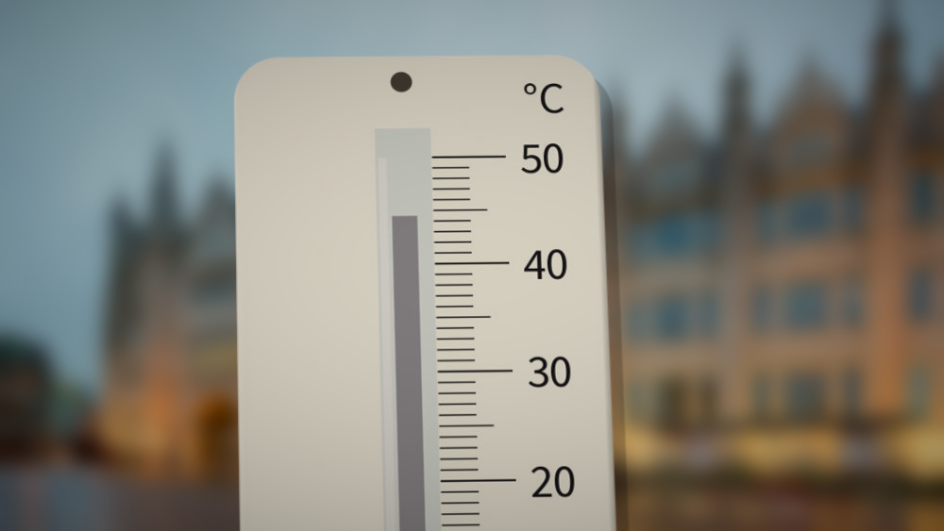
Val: 44.5
